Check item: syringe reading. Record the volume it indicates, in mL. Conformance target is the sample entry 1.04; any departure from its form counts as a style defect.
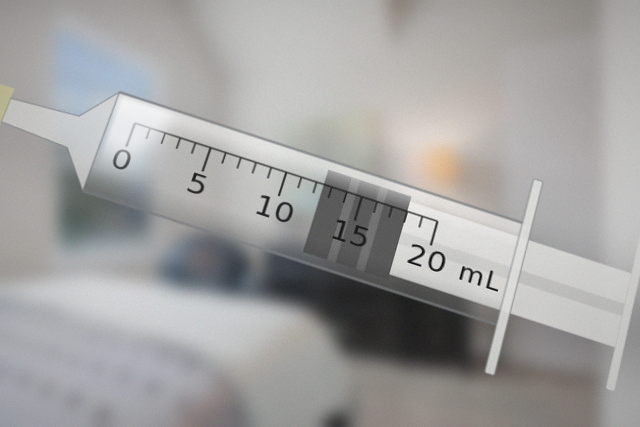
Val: 12.5
